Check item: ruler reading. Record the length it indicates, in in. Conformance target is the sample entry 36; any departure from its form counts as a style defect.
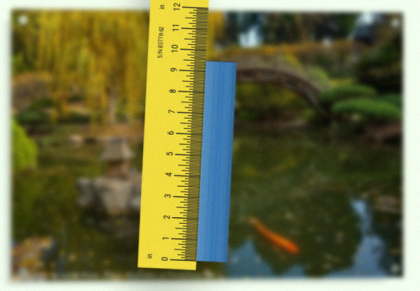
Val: 9.5
